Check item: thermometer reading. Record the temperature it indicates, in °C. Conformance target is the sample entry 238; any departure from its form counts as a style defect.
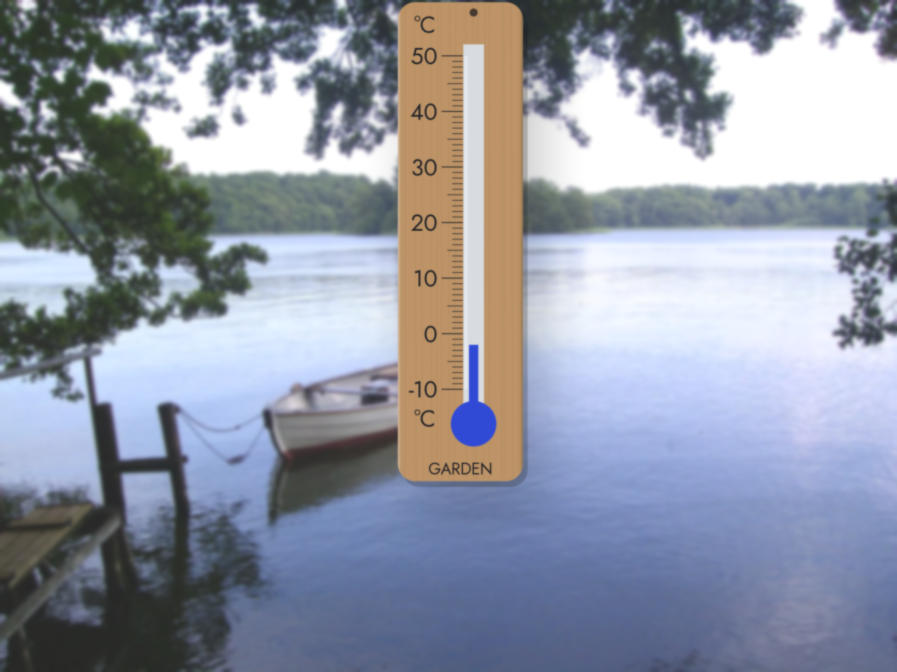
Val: -2
